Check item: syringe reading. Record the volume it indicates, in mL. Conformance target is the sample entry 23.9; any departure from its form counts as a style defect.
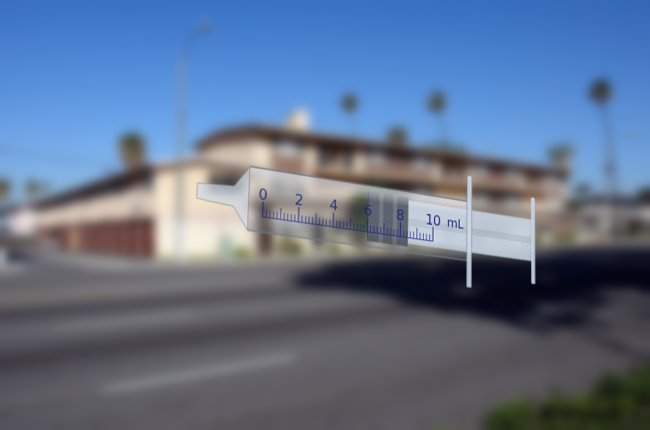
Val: 6
